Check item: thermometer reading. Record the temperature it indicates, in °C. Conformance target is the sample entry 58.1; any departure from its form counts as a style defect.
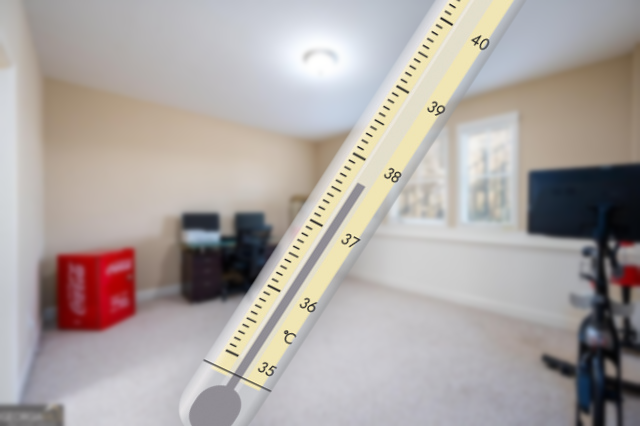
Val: 37.7
